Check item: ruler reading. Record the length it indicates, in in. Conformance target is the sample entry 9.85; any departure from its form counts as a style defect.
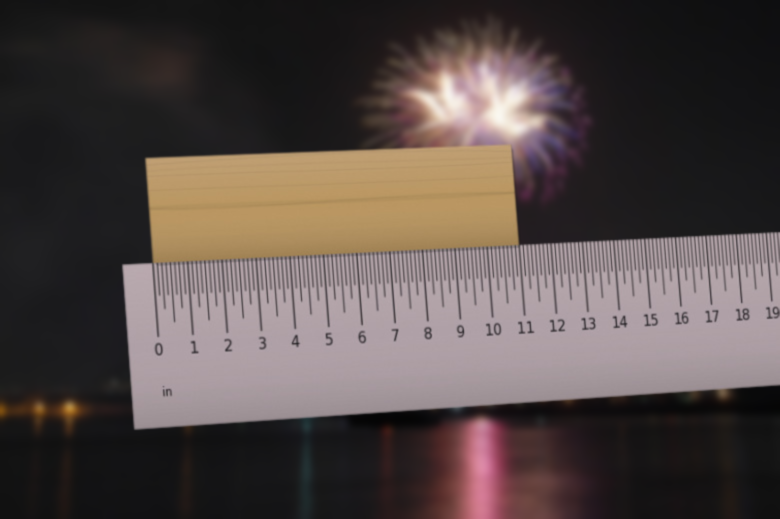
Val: 11
